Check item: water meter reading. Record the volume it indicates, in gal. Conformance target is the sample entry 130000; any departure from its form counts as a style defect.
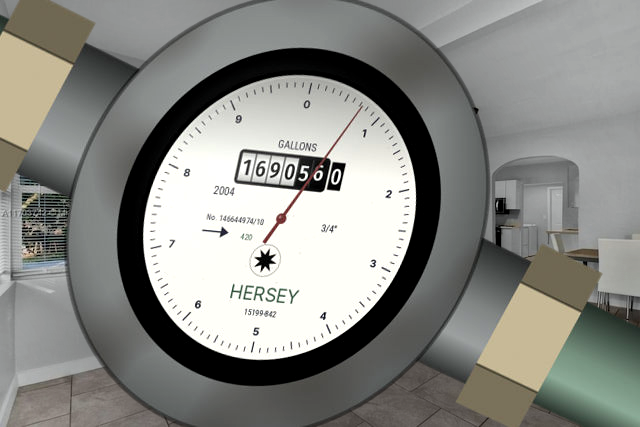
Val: 1690560.7
